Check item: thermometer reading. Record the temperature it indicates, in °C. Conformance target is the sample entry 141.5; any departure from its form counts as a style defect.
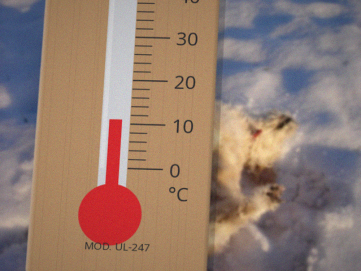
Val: 11
